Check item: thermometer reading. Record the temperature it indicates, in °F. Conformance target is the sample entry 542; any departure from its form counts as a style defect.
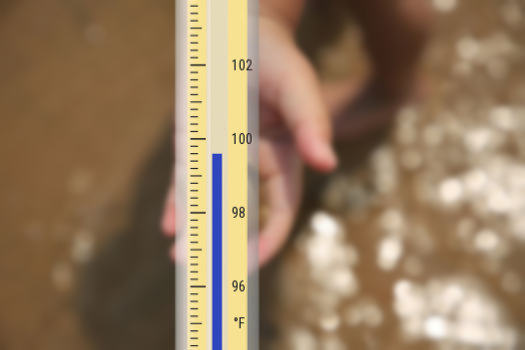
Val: 99.6
